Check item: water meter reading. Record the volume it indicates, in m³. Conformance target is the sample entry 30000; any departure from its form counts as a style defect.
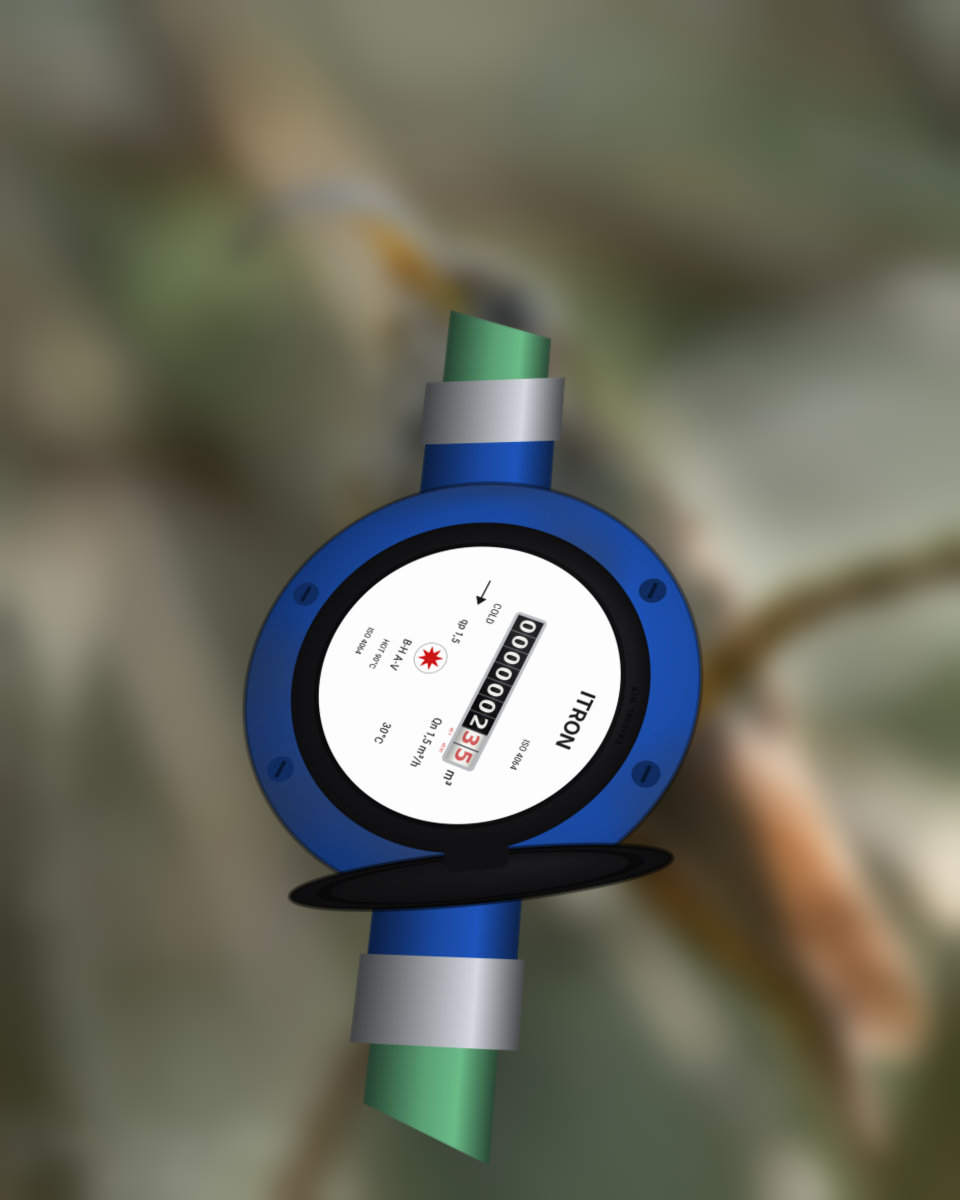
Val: 2.35
